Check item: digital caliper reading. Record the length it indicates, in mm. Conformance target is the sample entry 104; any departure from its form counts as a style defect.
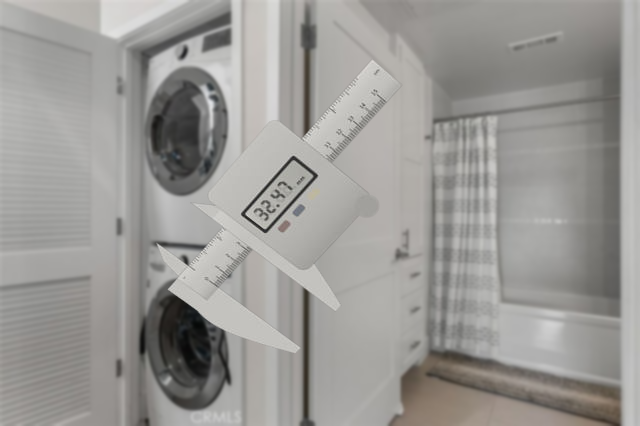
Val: 32.47
